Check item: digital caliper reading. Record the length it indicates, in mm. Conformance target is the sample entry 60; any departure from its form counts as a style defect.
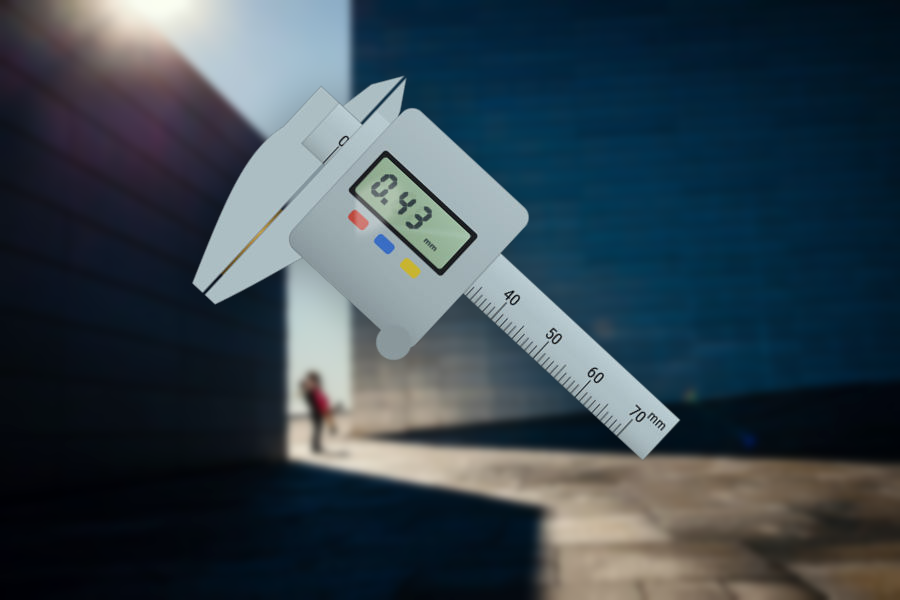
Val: 0.43
